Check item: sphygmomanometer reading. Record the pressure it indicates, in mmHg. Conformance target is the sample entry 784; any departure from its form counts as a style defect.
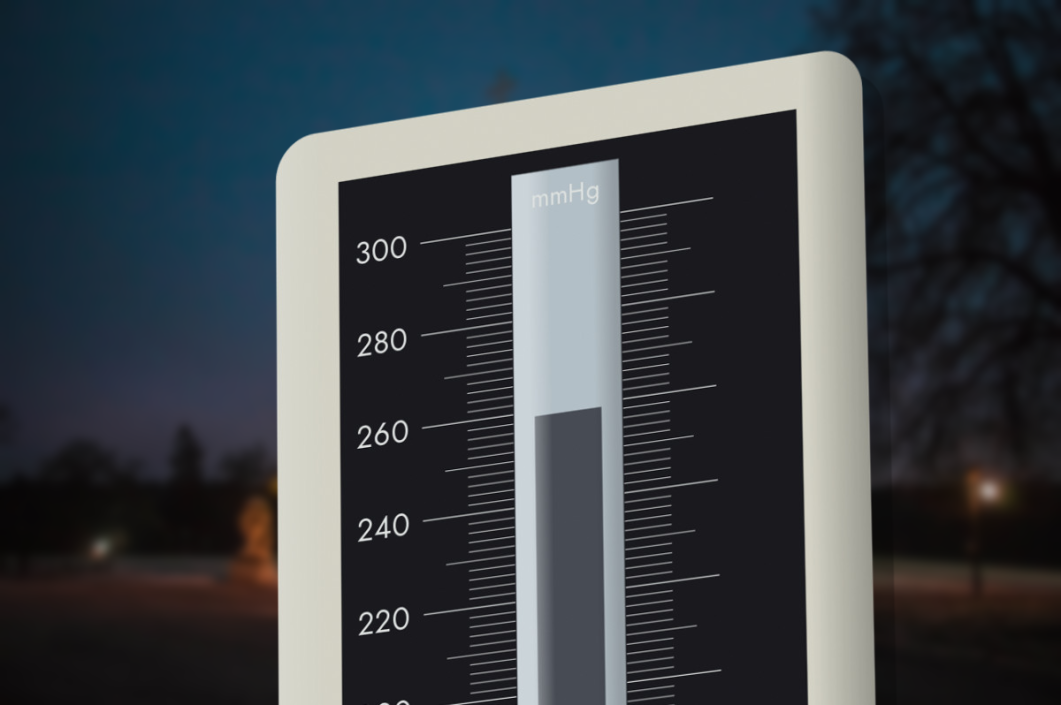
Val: 259
